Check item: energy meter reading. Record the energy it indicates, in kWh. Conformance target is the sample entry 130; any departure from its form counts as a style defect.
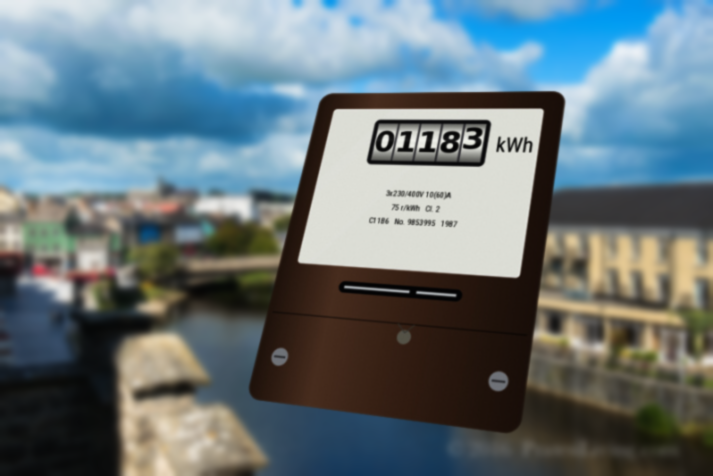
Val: 1183
